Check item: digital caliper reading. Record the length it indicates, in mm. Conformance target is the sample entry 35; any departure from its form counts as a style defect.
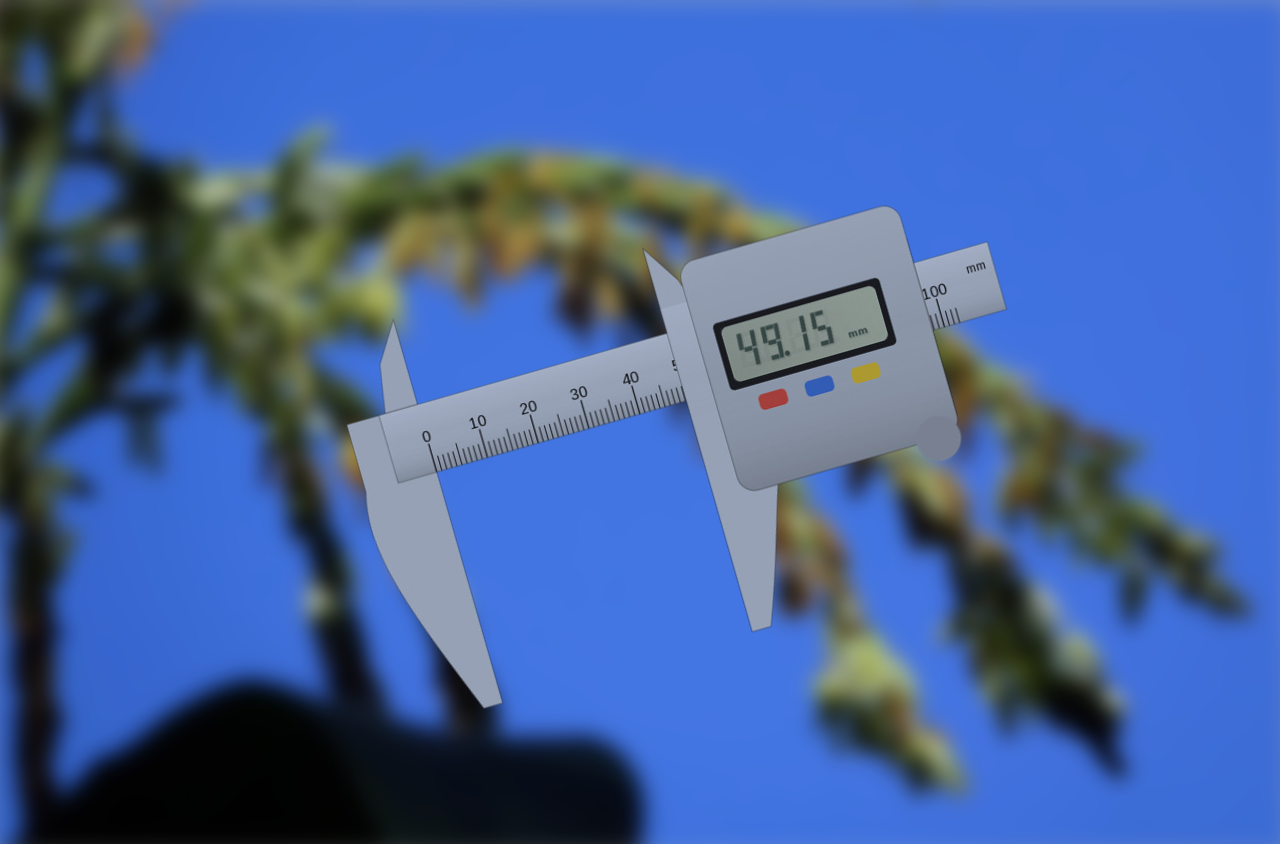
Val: 49.15
